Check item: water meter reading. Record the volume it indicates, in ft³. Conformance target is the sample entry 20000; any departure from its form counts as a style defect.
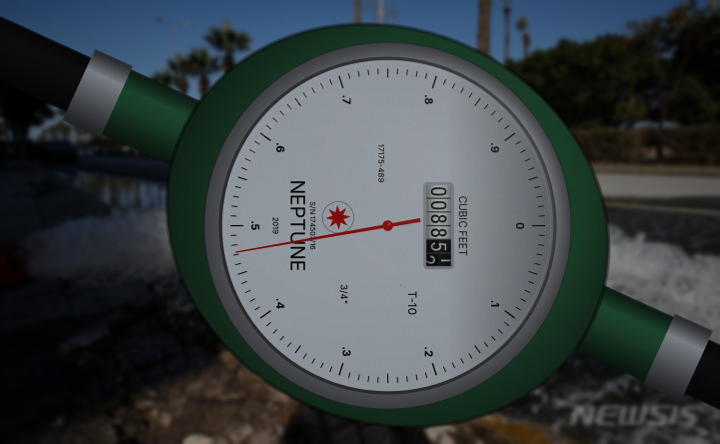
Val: 8851.47
